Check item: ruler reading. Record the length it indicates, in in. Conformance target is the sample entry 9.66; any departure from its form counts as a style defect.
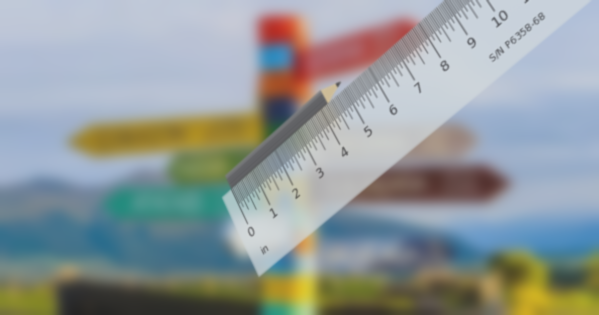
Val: 5
